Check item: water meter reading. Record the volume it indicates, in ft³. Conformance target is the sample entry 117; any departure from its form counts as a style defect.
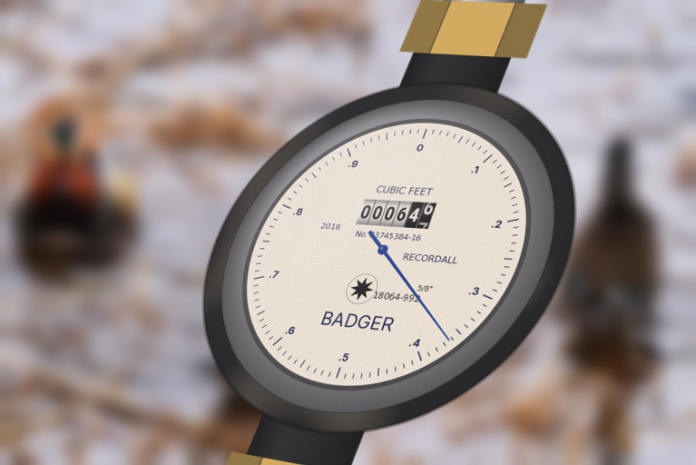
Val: 646.36
